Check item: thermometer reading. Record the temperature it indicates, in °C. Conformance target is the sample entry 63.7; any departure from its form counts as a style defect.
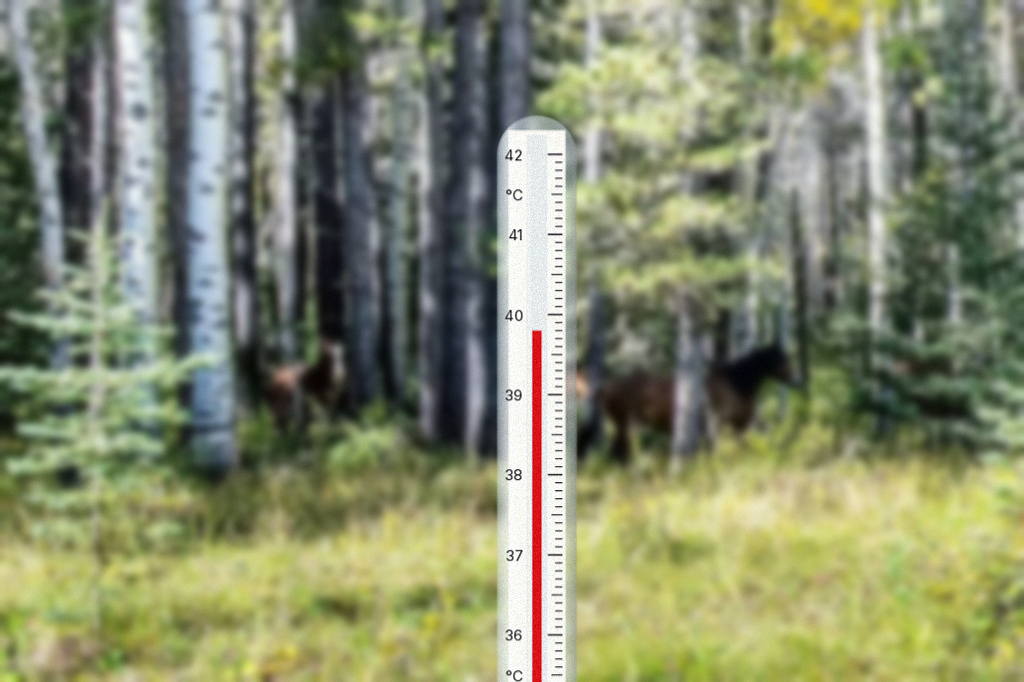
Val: 39.8
